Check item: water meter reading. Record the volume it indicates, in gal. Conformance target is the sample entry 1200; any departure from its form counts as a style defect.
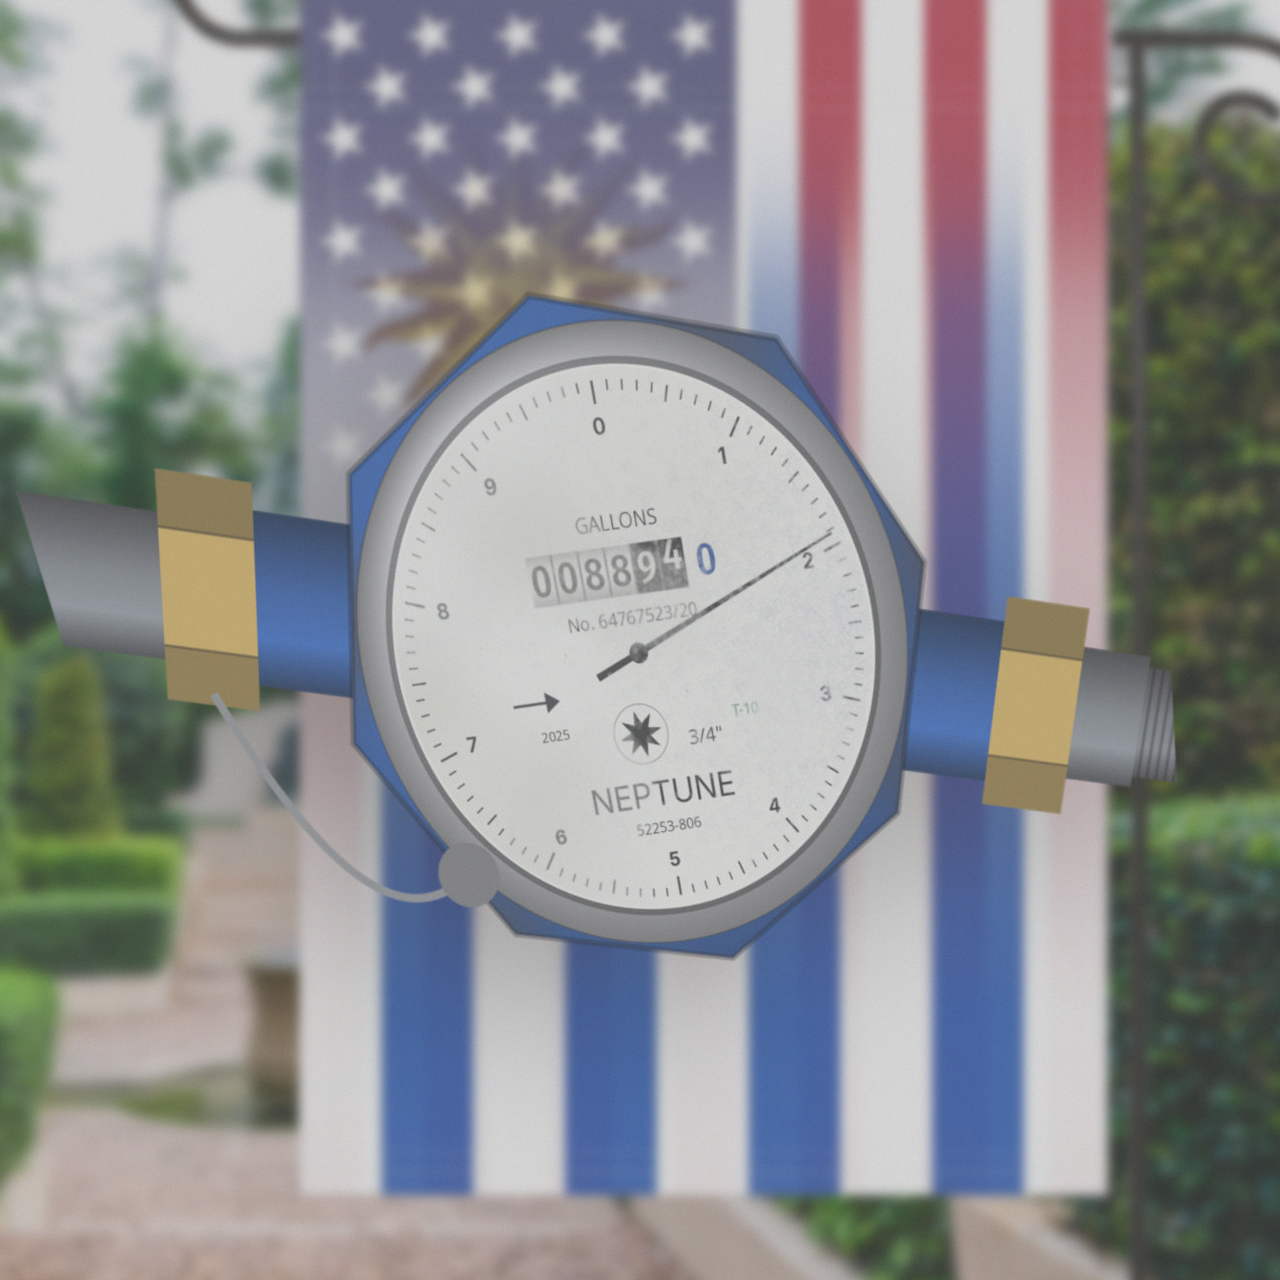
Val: 88941.9
